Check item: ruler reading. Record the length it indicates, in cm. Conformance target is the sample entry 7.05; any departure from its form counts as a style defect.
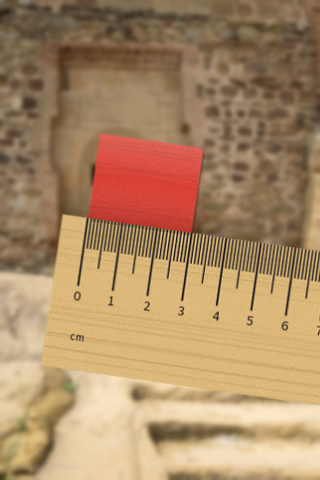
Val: 3
